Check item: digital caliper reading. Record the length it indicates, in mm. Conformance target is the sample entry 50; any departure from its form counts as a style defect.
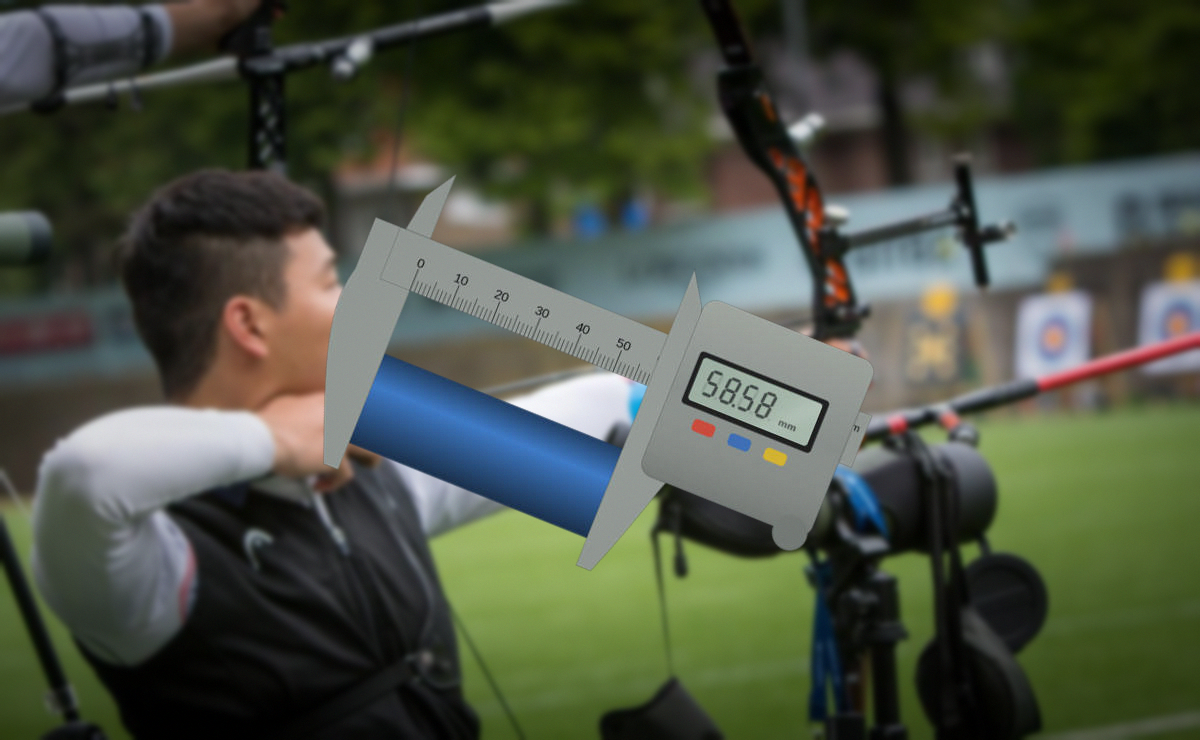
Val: 58.58
